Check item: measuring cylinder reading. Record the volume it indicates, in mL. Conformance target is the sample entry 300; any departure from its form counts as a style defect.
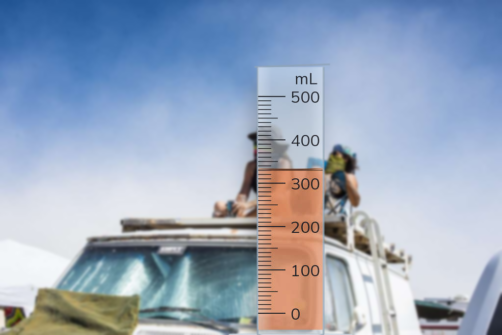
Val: 330
